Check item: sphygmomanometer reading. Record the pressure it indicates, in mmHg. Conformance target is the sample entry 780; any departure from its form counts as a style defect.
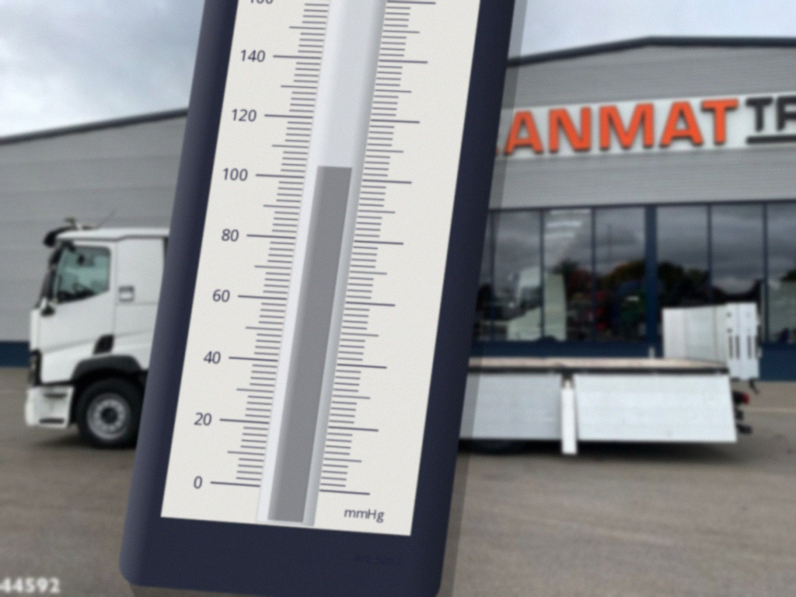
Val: 104
